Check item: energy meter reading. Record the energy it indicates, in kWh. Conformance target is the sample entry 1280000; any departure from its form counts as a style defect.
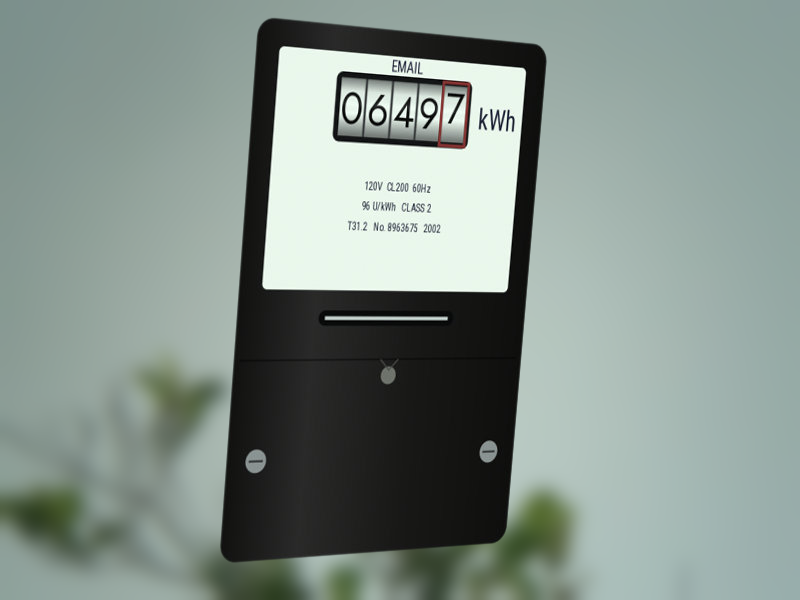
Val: 649.7
